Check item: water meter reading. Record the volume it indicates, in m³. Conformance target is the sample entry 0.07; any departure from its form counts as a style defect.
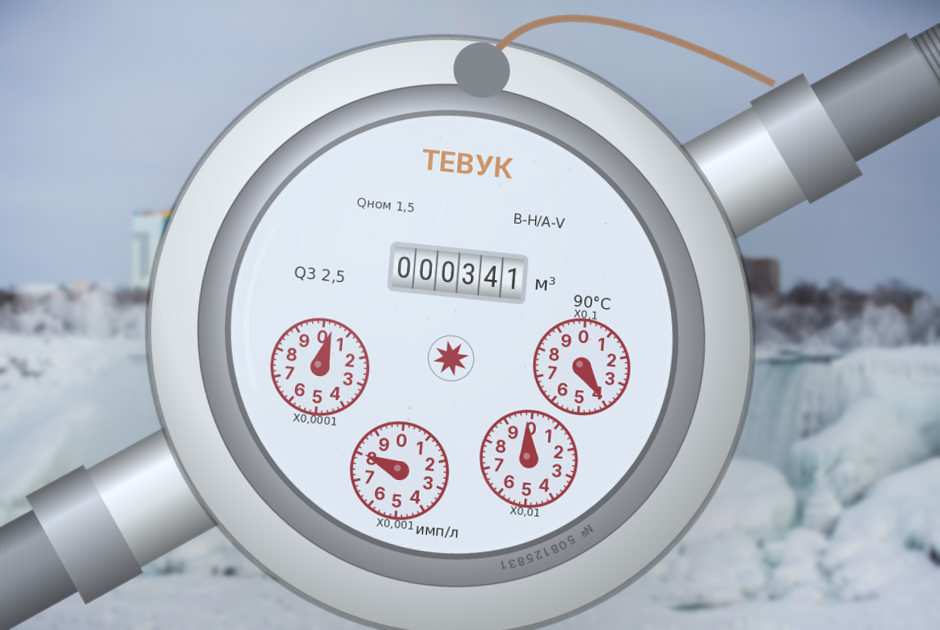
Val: 341.3980
